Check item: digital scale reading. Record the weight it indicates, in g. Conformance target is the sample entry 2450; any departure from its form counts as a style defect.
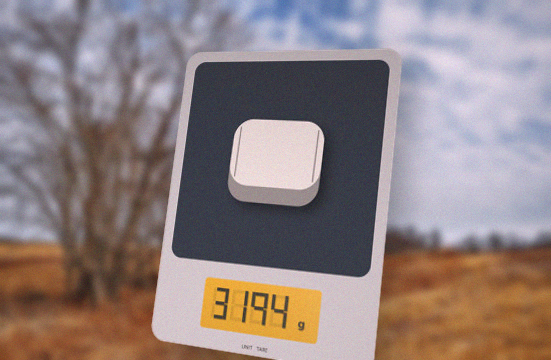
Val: 3194
